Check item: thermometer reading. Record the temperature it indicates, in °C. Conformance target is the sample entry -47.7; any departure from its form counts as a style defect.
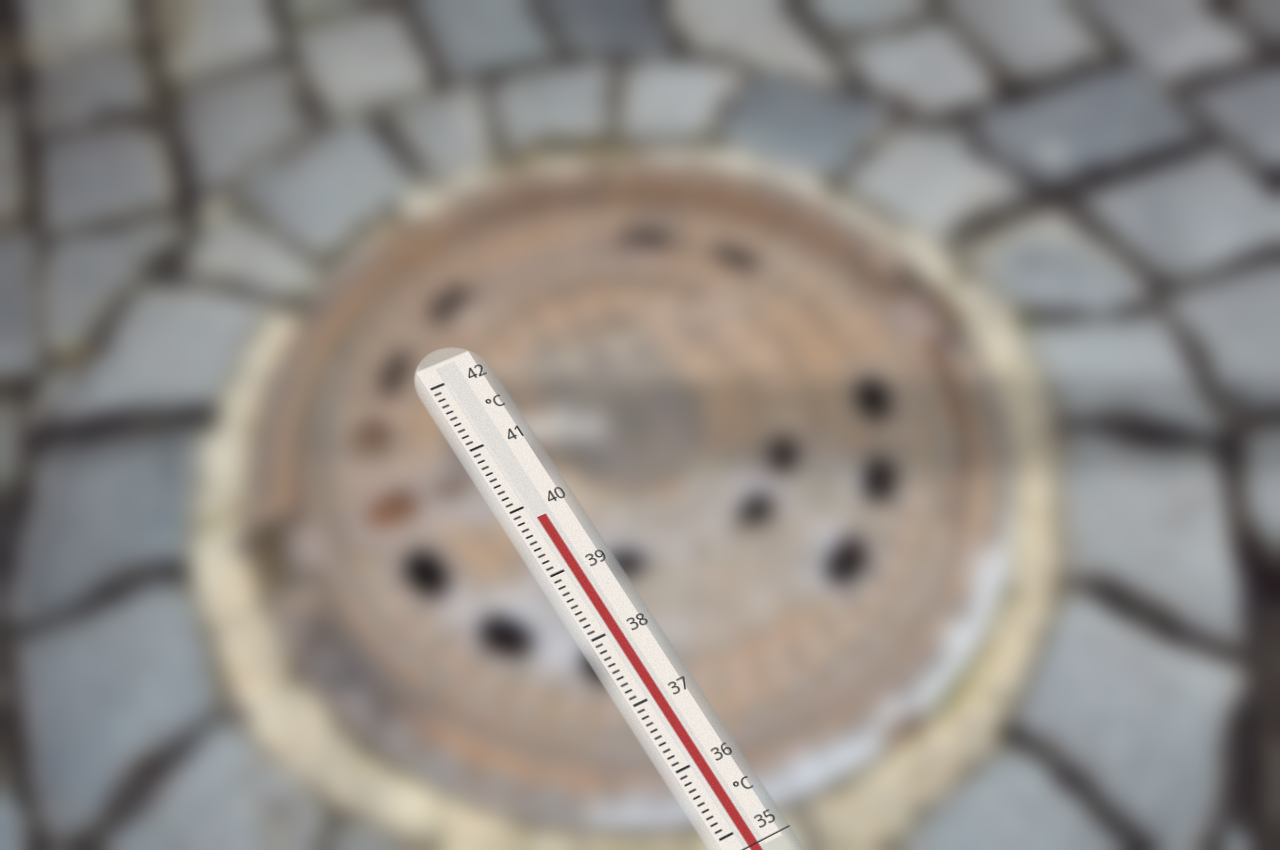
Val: 39.8
